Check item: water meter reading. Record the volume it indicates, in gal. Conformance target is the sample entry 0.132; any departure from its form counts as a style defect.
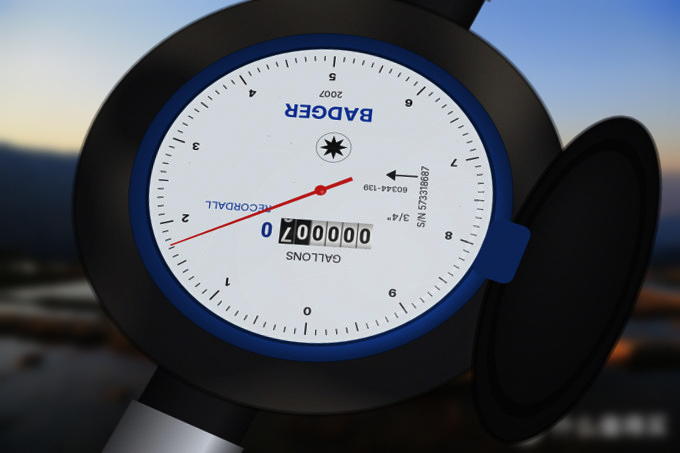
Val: 71.7
